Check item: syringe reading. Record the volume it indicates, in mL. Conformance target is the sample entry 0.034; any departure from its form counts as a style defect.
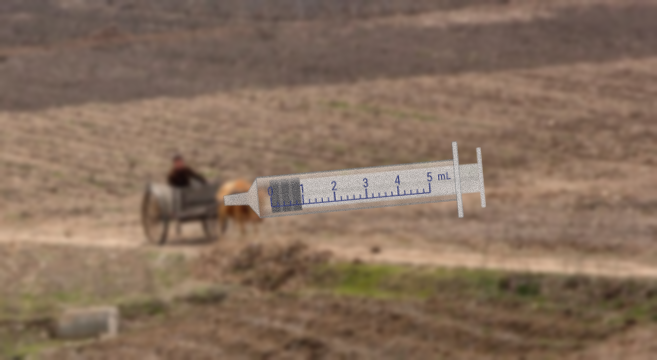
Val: 0
